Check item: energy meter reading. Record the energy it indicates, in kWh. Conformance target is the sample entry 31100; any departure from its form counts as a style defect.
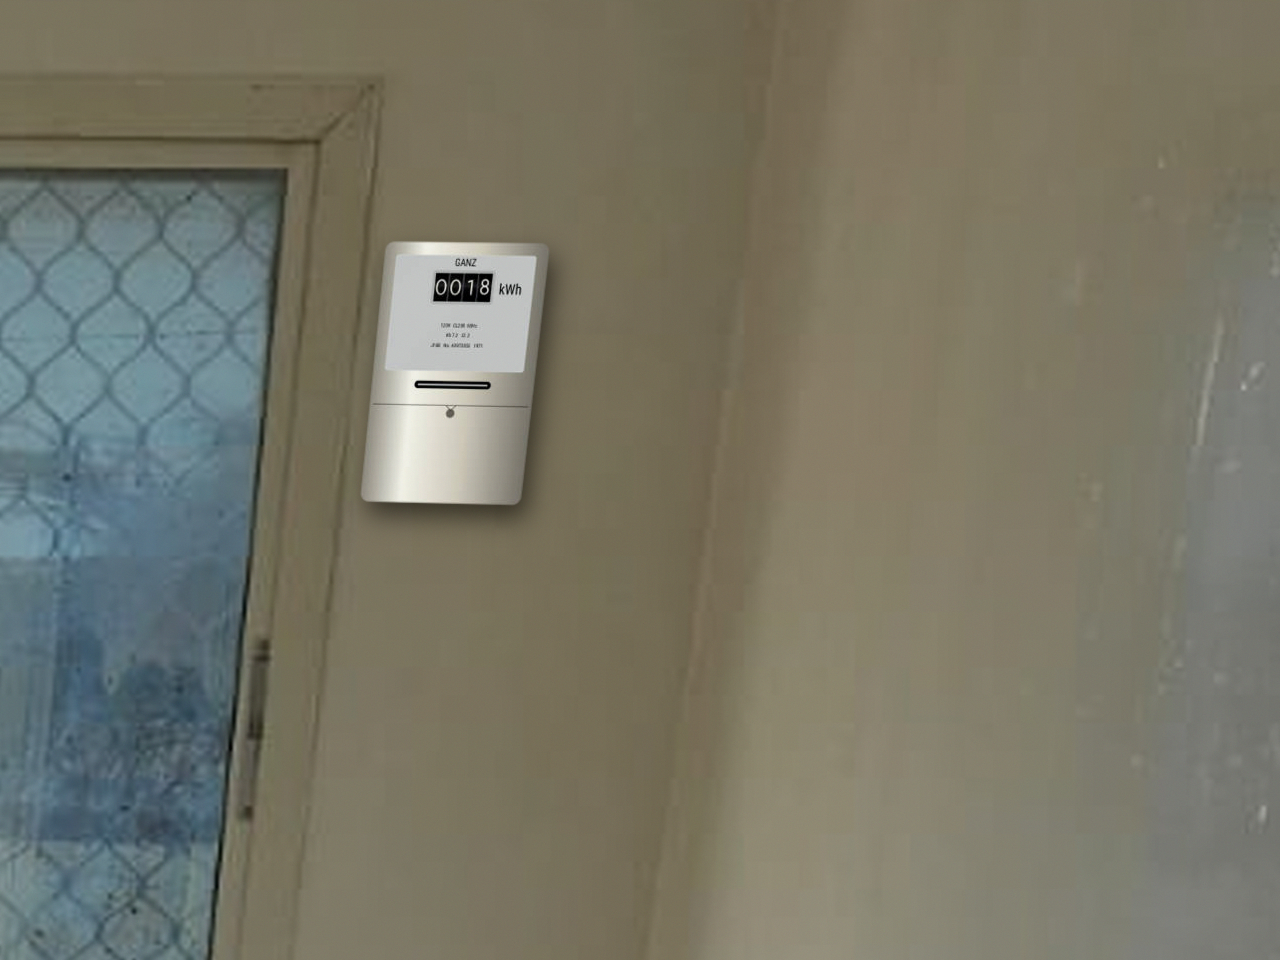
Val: 18
